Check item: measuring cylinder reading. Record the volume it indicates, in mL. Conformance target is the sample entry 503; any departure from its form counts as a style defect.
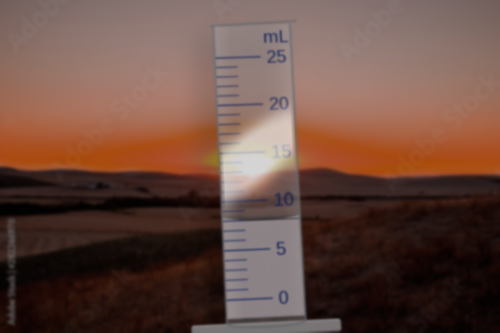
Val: 8
